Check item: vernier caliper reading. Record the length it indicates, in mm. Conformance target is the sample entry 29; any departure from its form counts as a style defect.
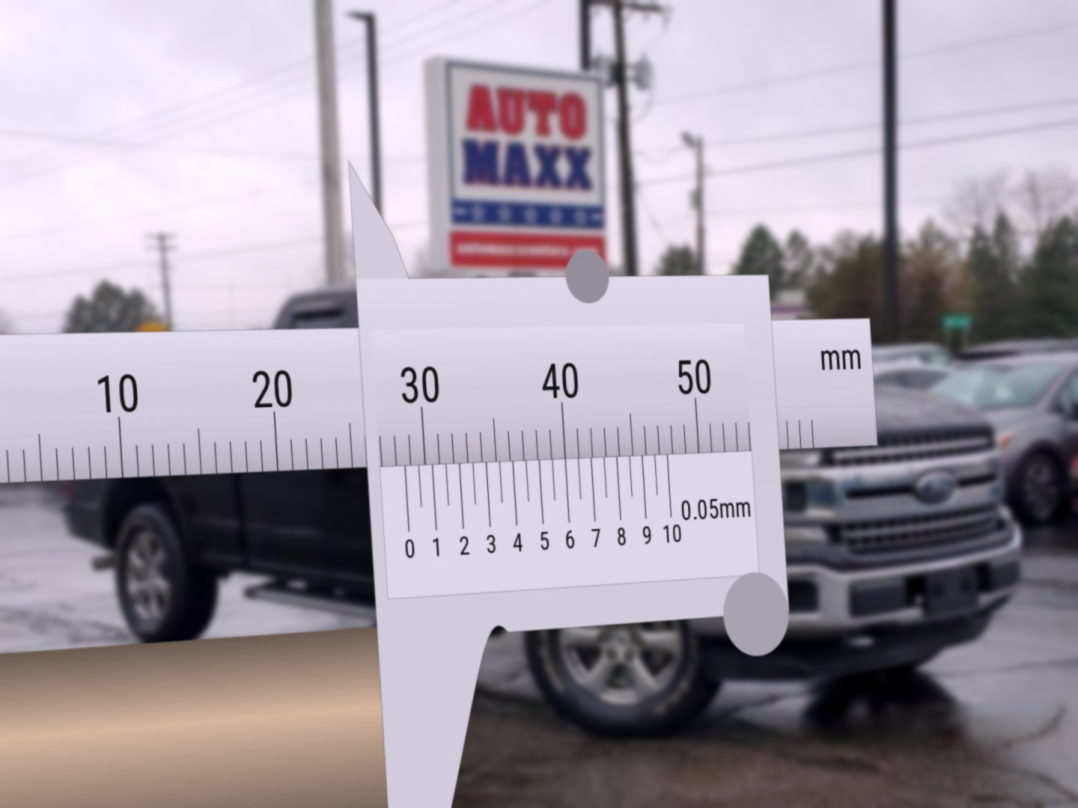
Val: 28.6
